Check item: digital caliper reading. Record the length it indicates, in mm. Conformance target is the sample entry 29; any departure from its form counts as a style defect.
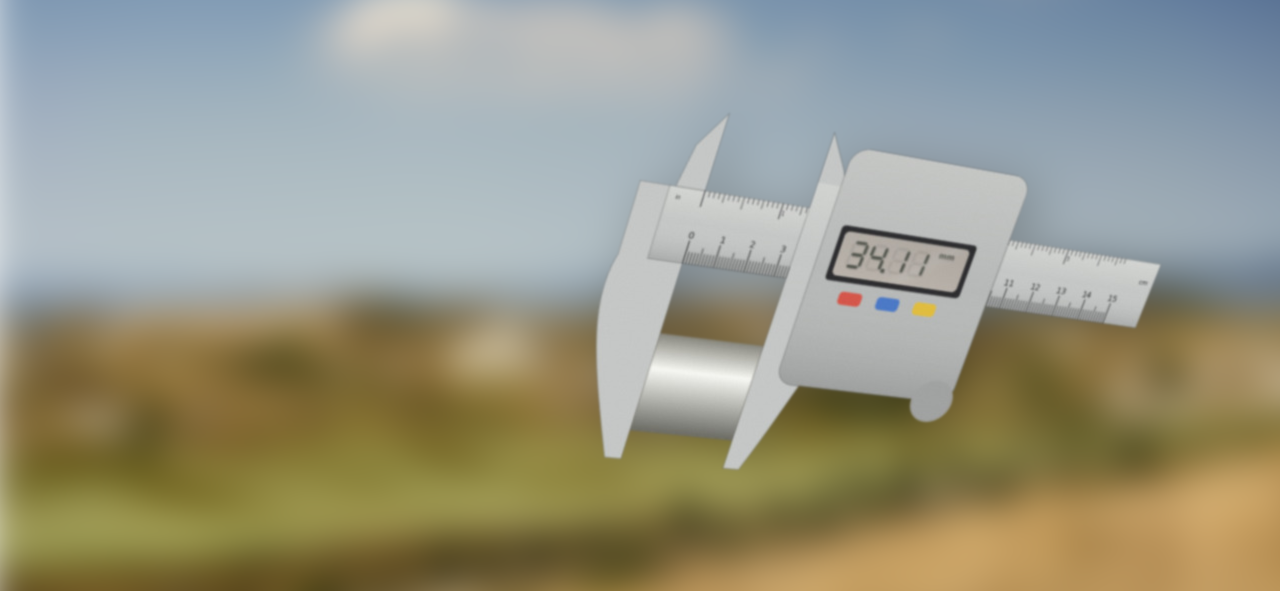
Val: 34.11
